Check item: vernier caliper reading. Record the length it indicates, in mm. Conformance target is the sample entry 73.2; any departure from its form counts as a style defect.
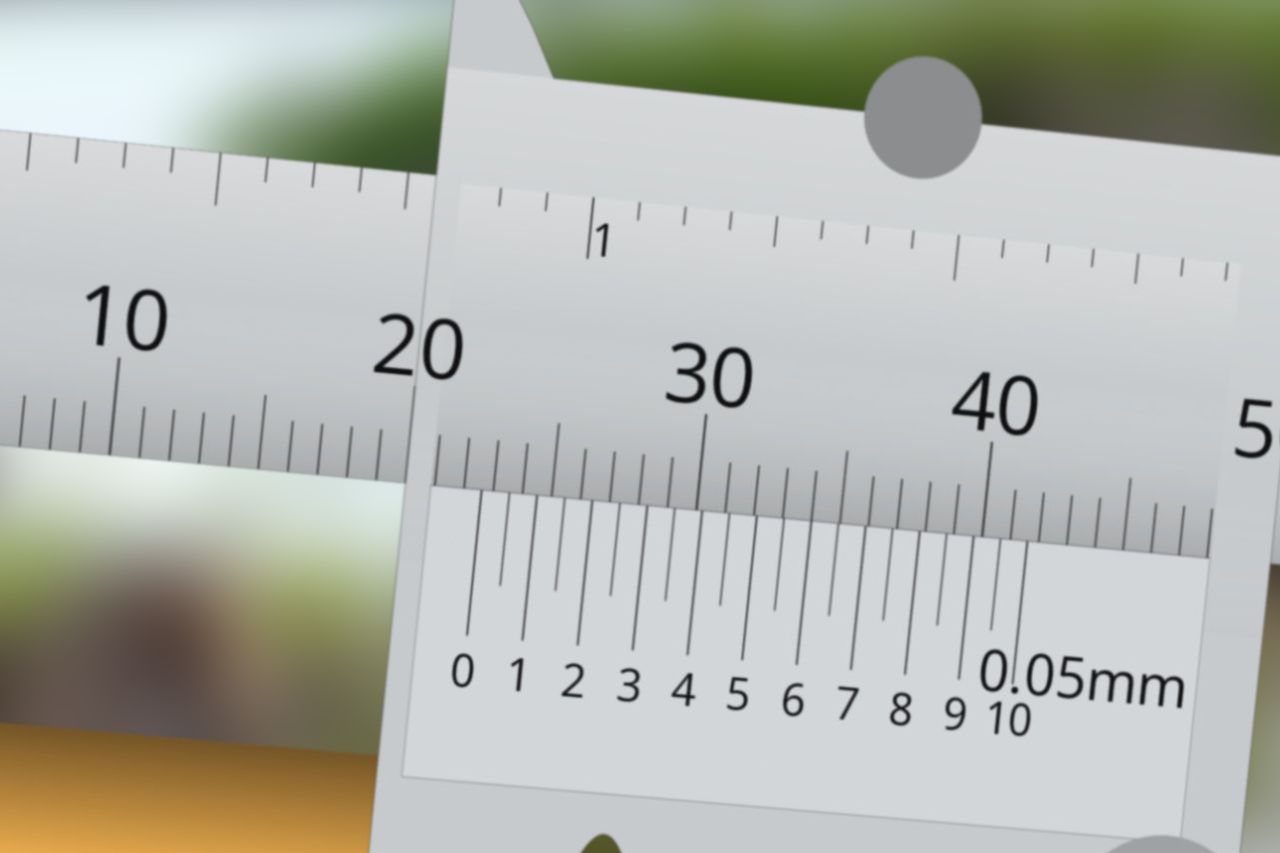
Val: 22.6
